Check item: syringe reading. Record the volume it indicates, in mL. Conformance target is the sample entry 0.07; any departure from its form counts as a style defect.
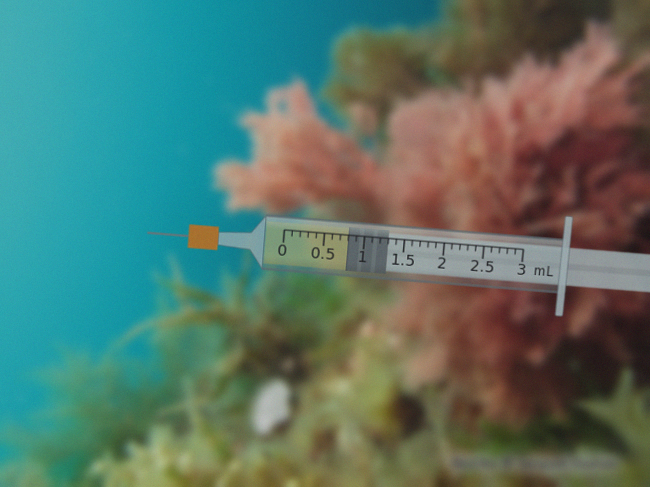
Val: 0.8
